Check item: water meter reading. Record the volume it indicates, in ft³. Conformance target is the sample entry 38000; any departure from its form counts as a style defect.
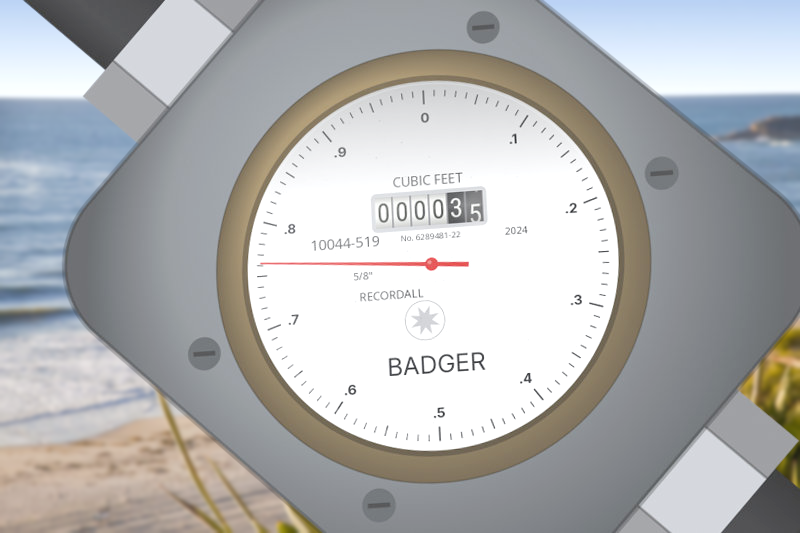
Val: 34.76
